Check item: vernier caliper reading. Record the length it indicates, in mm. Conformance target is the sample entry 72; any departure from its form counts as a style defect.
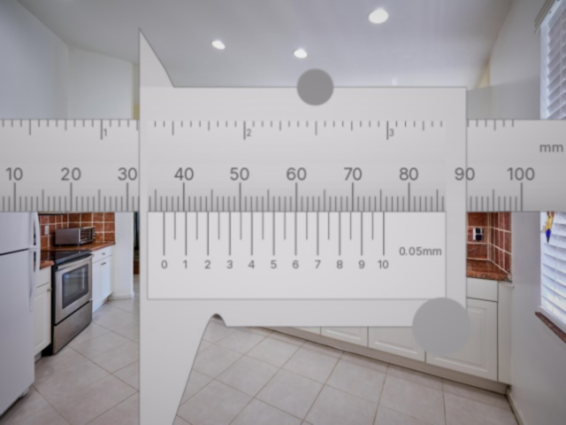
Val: 36.5
